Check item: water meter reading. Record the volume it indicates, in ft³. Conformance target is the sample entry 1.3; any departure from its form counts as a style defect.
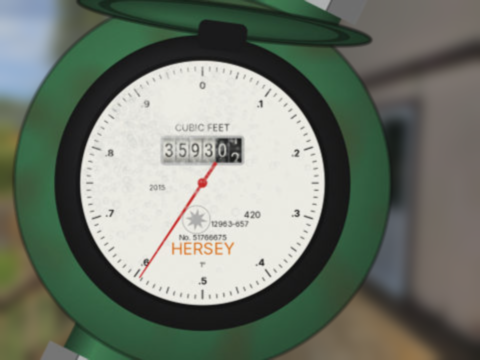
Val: 359301.59
